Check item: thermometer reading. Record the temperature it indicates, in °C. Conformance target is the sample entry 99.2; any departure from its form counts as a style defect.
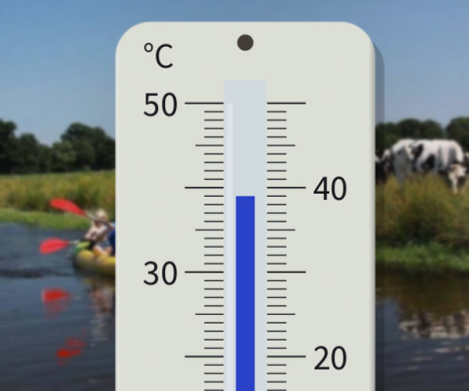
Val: 39
